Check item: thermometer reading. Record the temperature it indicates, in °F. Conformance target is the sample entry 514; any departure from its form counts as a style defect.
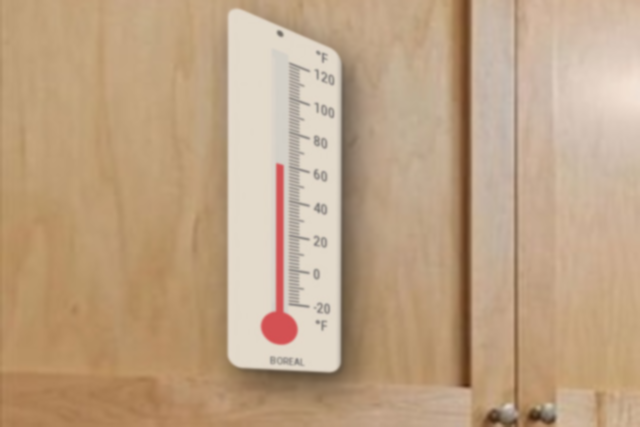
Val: 60
